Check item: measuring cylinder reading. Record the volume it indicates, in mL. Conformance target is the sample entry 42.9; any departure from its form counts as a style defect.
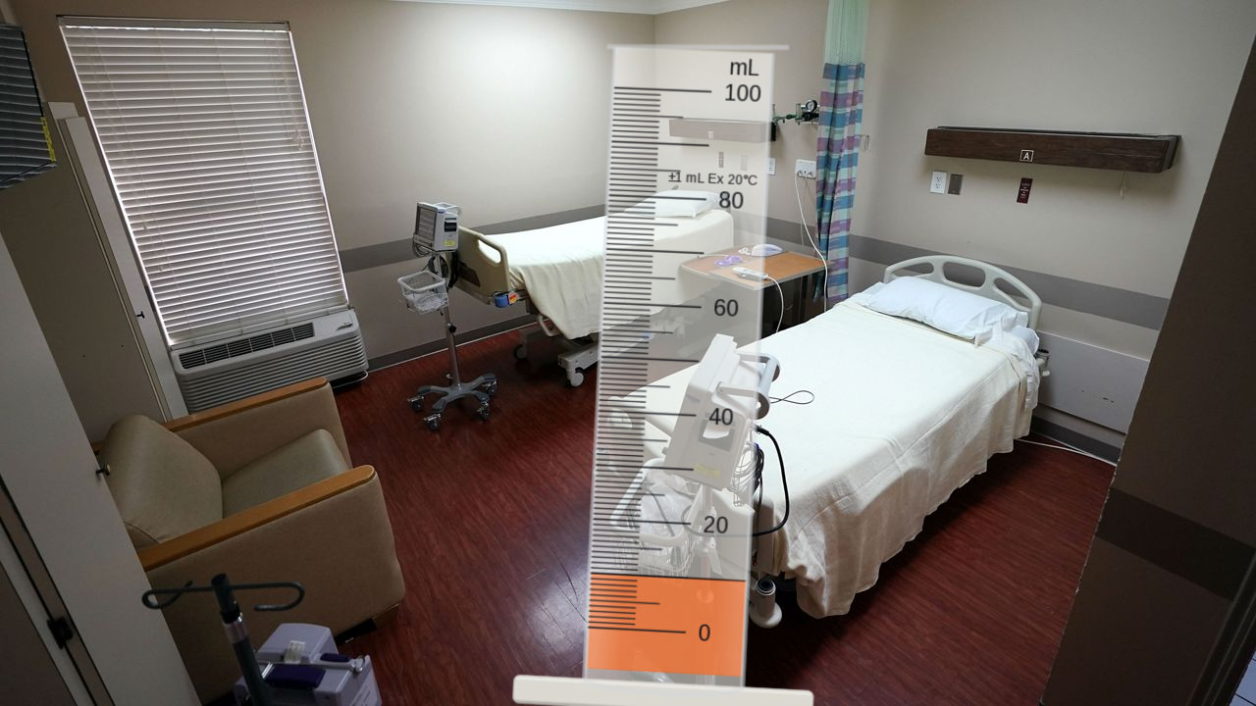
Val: 10
